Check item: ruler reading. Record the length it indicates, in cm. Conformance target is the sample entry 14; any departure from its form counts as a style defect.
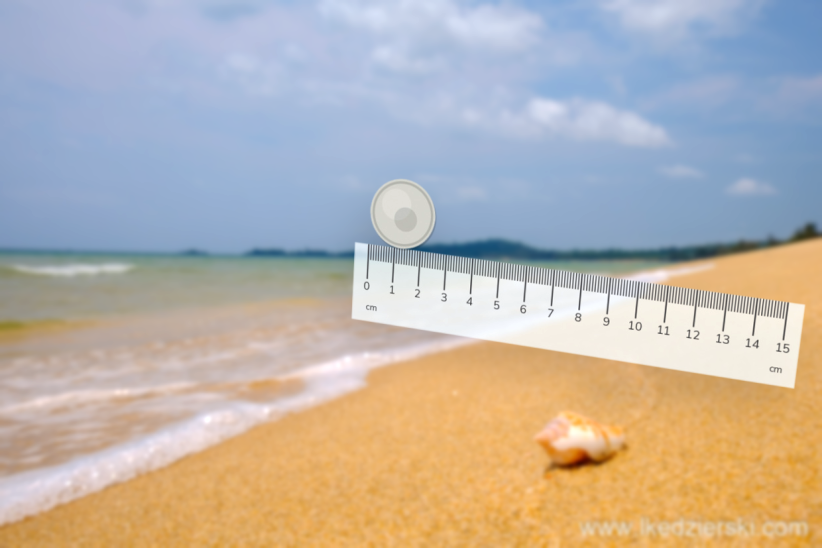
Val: 2.5
